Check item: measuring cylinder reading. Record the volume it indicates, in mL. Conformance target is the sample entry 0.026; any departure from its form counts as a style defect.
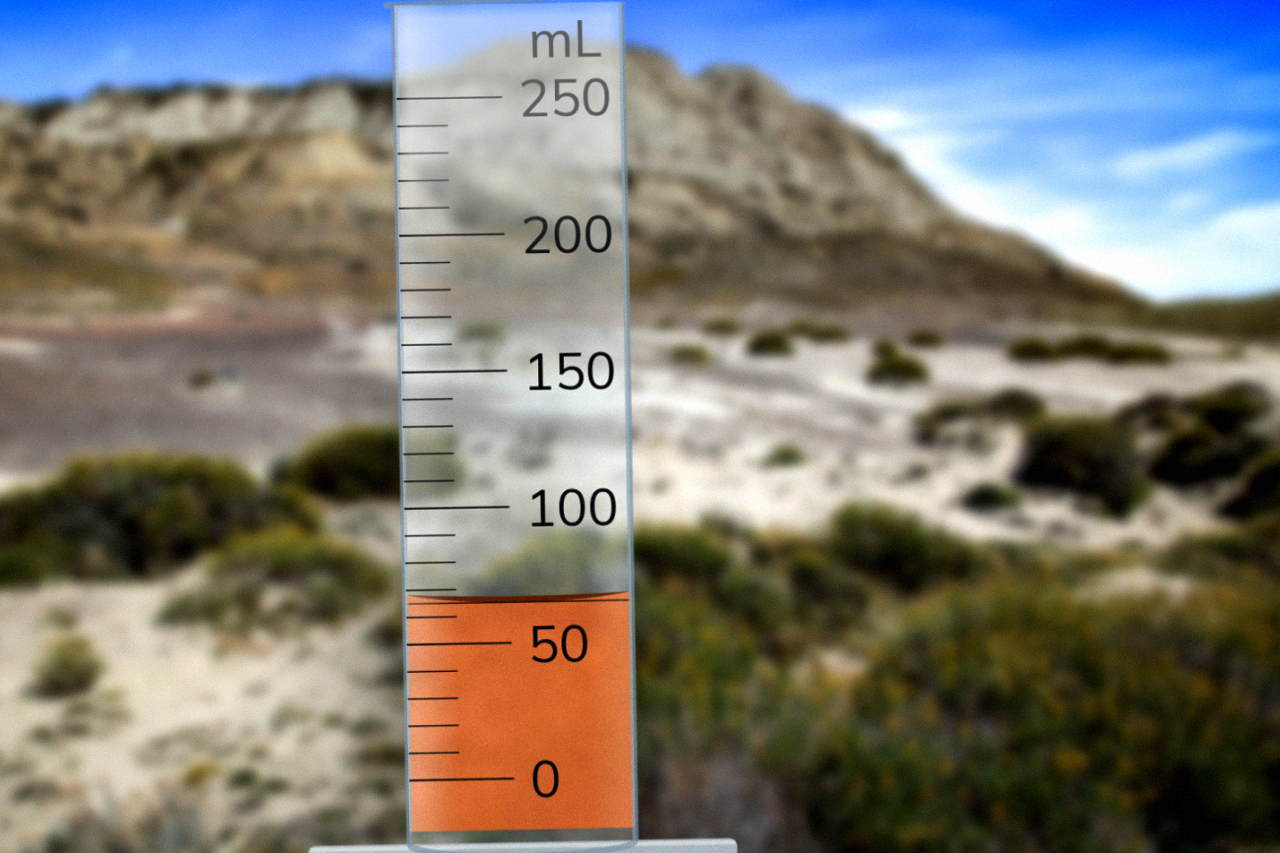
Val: 65
